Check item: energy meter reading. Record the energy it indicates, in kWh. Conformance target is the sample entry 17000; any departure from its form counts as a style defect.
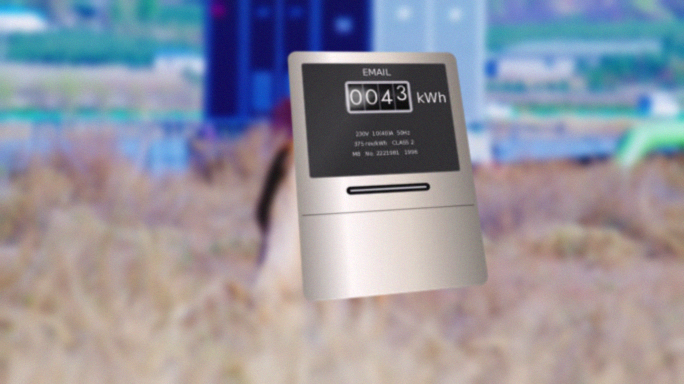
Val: 43
